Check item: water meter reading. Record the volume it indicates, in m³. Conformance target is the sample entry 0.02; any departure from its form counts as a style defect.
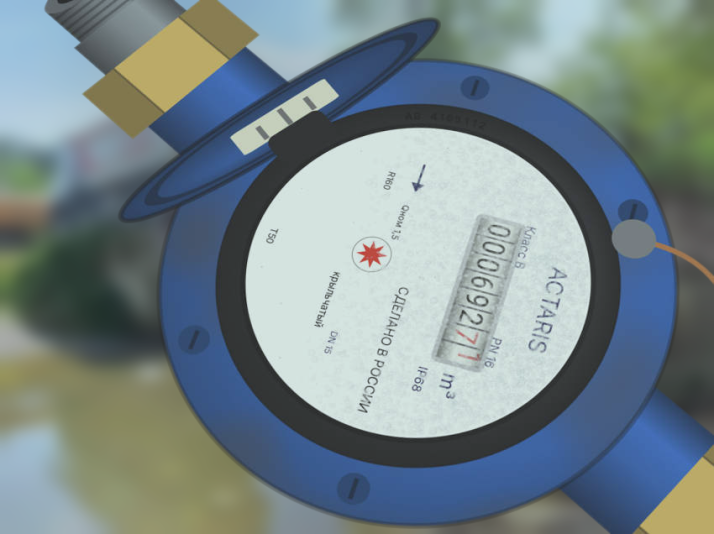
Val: 692.71
